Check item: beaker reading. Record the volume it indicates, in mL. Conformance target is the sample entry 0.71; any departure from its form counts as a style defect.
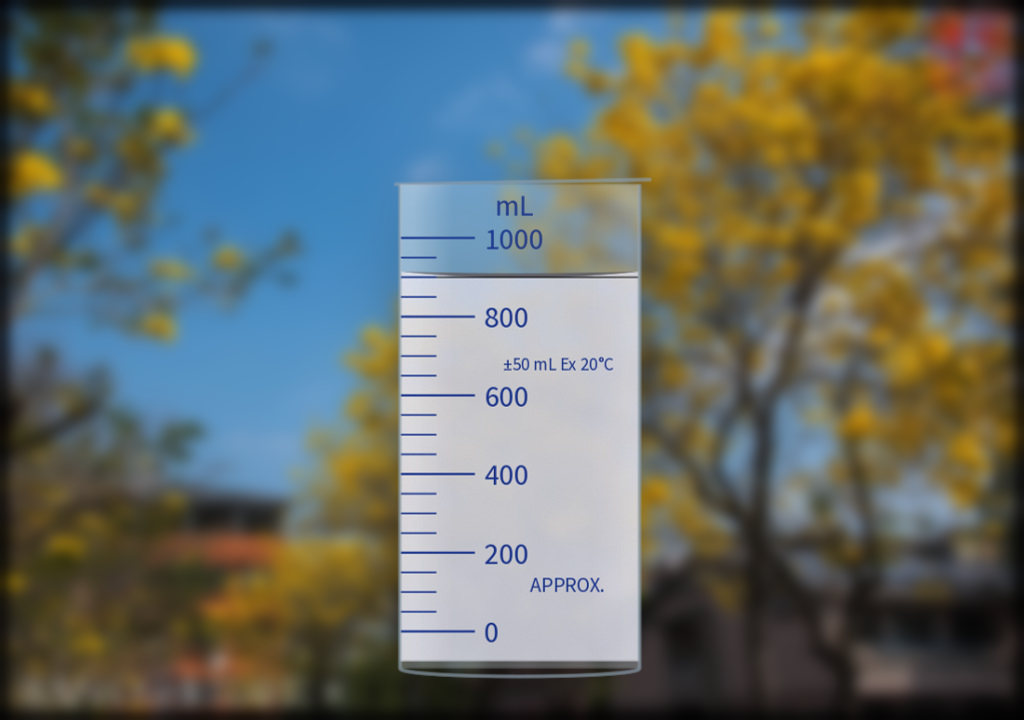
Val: 900
